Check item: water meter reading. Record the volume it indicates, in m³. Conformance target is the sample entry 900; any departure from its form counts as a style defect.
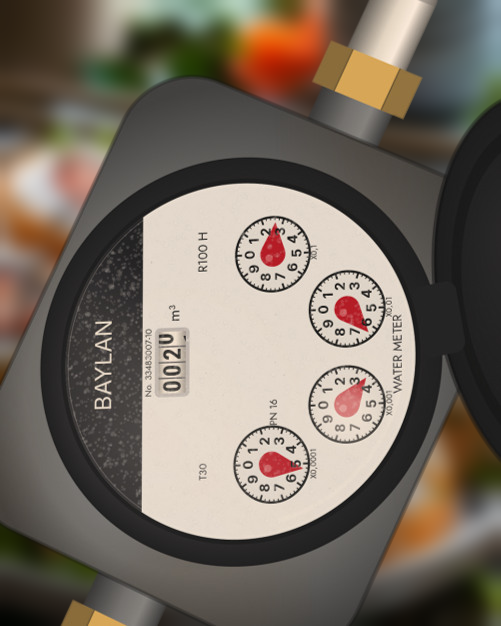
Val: 20.2635
